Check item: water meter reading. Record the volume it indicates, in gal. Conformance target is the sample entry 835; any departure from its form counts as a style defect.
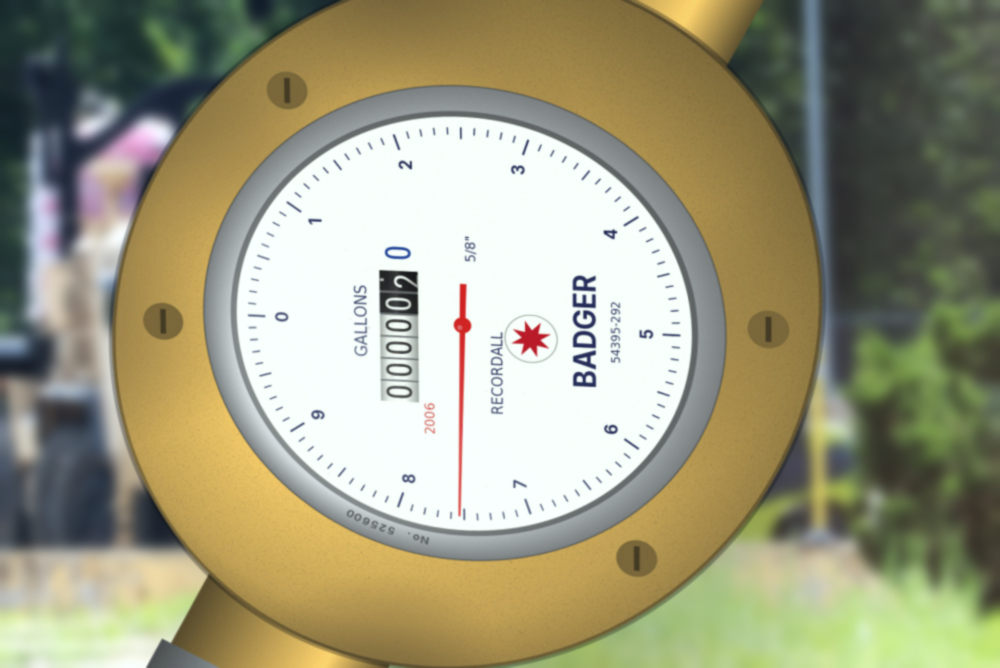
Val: 17.5
